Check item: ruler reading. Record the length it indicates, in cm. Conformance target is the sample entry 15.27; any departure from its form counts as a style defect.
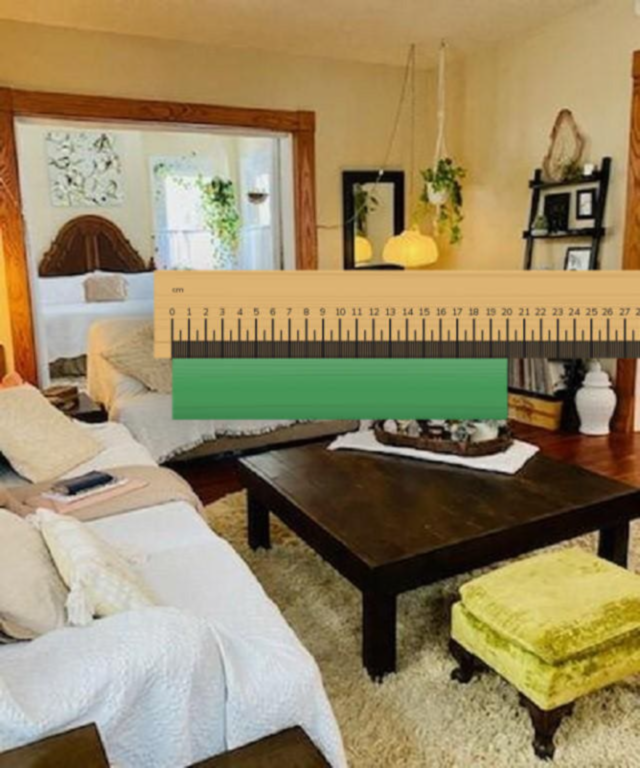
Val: 20
